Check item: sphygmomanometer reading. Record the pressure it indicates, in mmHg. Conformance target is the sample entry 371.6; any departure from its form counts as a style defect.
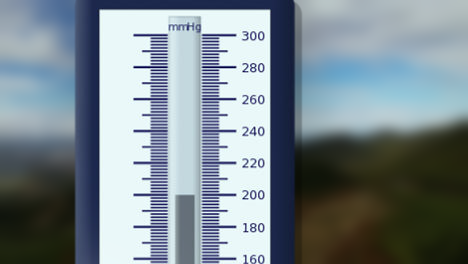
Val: 200
